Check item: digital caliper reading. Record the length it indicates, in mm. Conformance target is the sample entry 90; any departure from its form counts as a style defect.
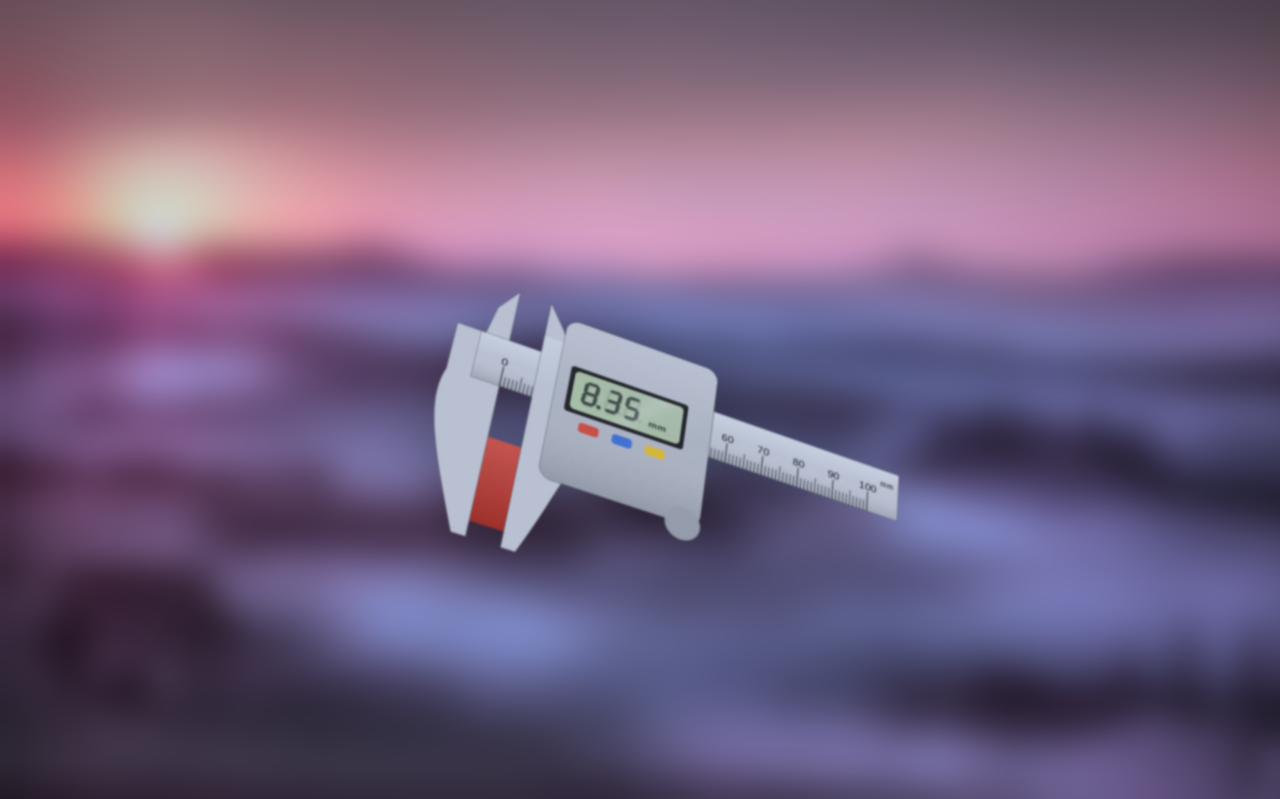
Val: 8.35
